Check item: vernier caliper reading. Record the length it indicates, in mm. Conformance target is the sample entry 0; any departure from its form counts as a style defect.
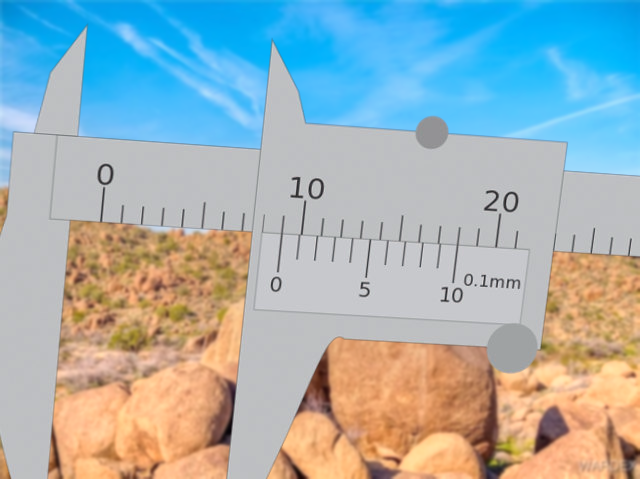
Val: 9.0
